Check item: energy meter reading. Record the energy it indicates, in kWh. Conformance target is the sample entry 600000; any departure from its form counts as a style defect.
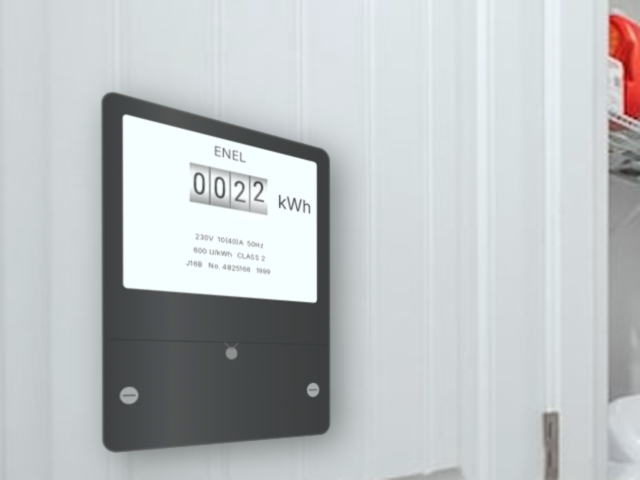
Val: 22
